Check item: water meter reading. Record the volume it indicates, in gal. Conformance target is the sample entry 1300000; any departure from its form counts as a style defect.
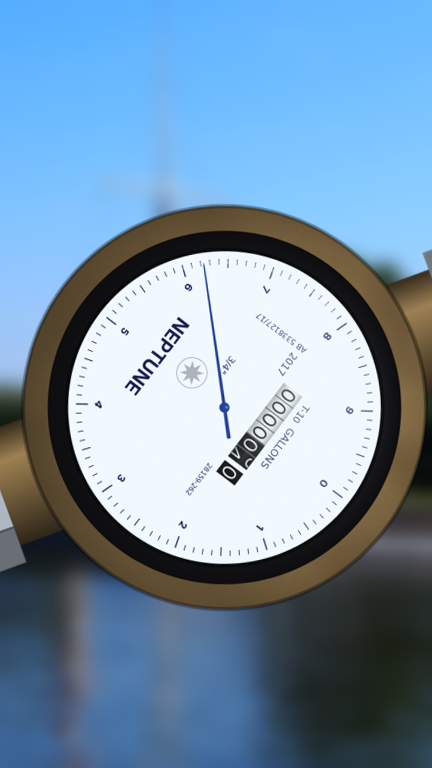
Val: 36.2
